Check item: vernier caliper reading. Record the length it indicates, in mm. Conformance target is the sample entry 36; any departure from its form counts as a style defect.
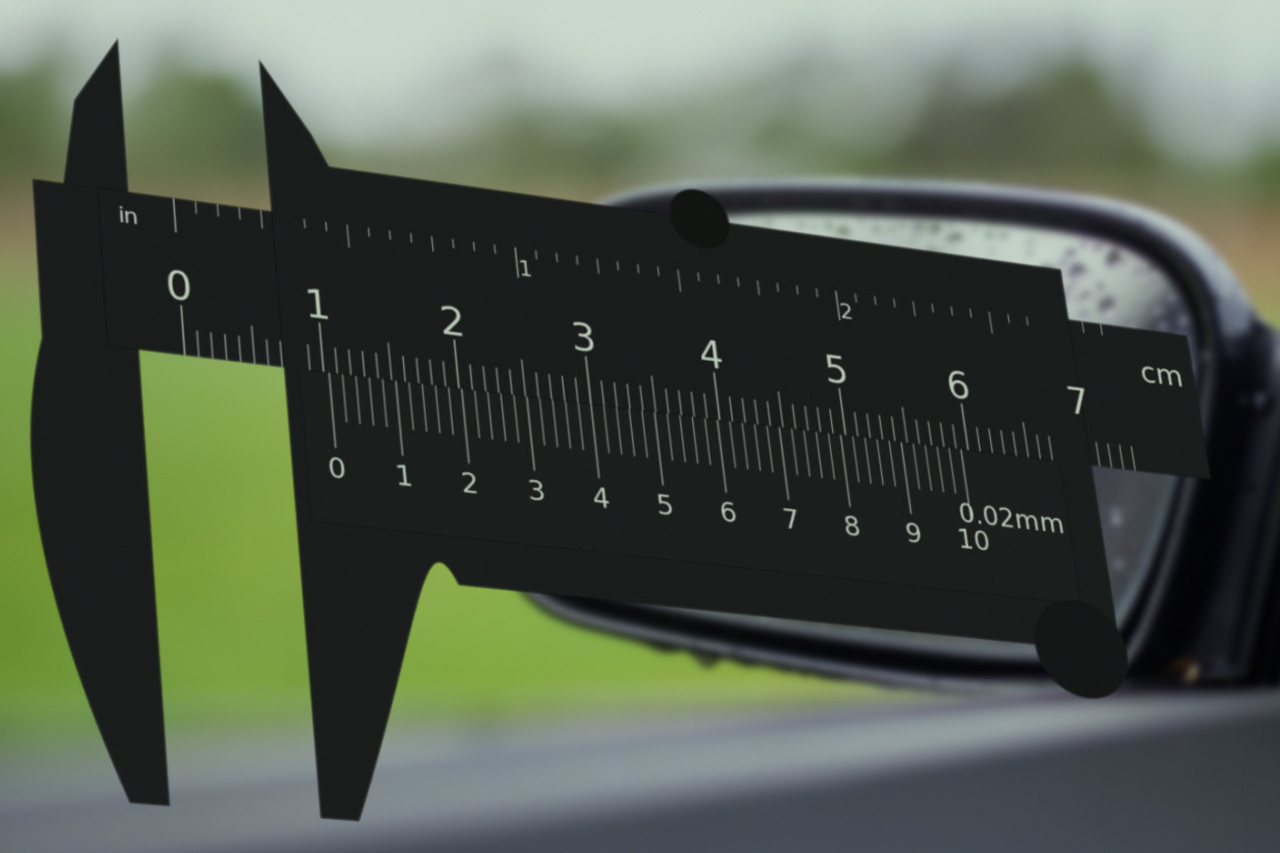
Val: 10.4
